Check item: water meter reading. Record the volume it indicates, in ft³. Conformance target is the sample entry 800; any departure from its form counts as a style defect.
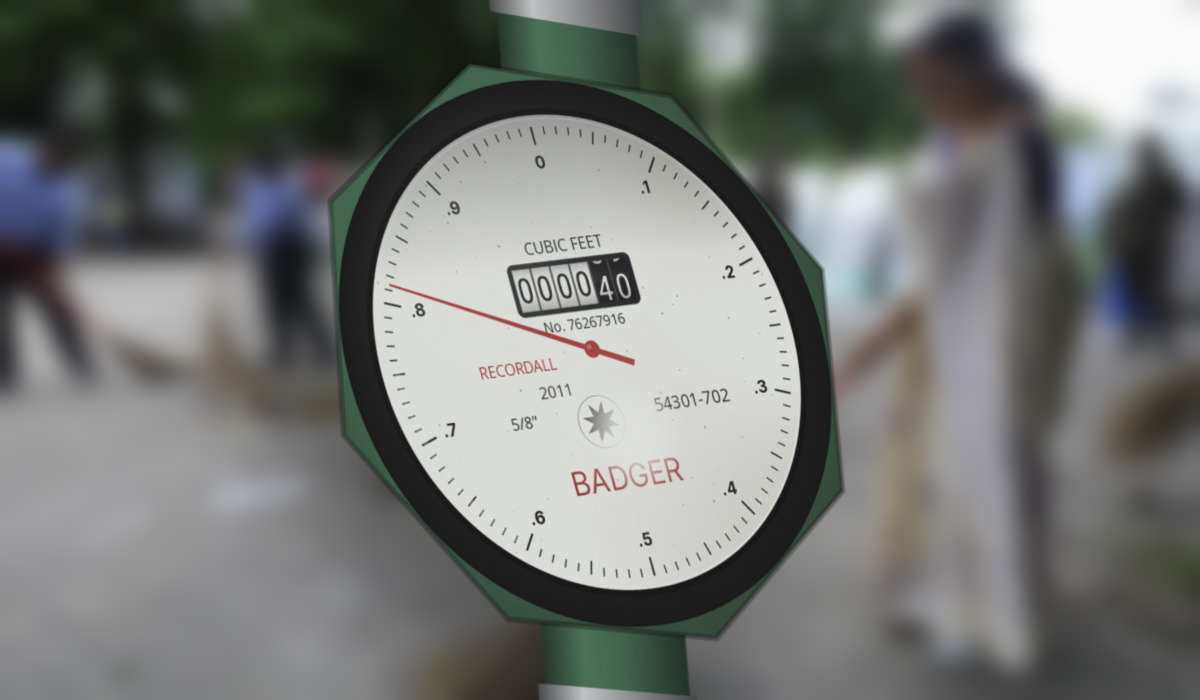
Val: 39.81
